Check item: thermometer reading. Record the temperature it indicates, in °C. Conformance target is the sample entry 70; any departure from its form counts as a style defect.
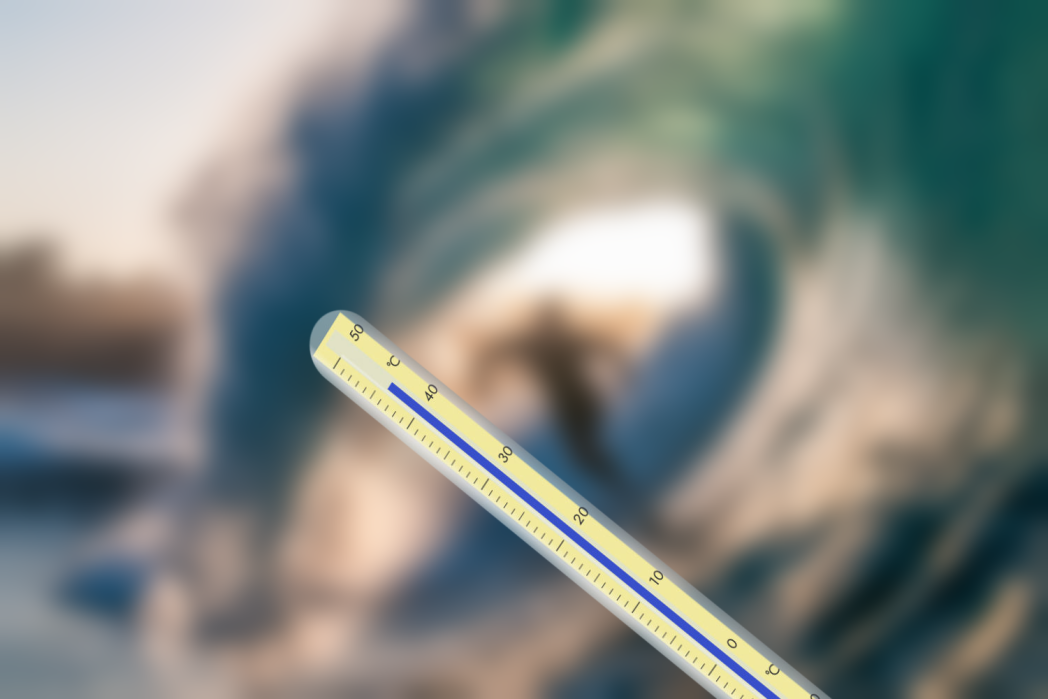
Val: 44
